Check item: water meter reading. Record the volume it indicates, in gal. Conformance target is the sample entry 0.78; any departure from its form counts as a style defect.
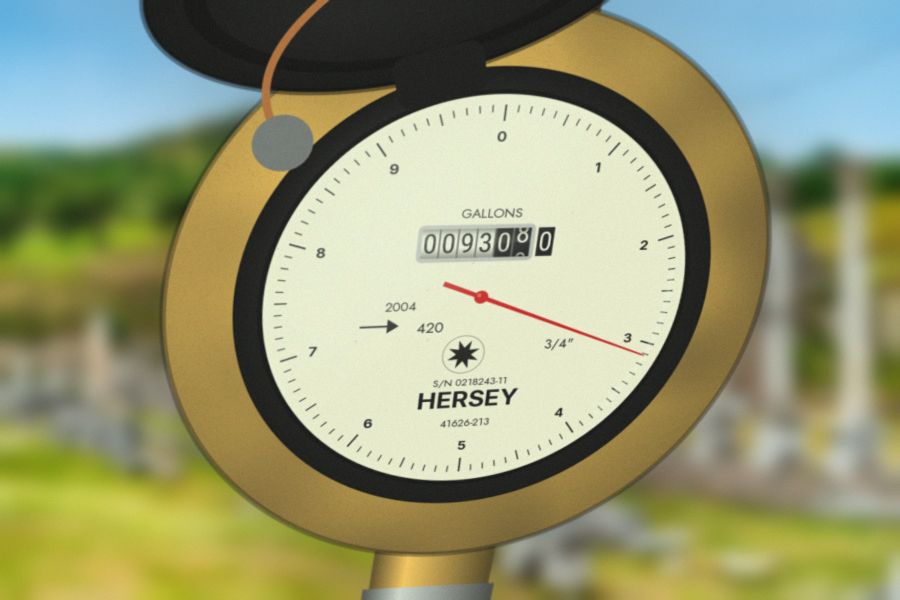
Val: 93083.1
